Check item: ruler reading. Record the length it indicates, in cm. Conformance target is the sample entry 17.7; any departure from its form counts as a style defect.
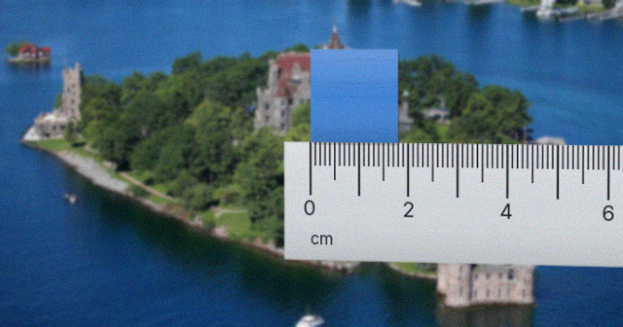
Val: 1.8
